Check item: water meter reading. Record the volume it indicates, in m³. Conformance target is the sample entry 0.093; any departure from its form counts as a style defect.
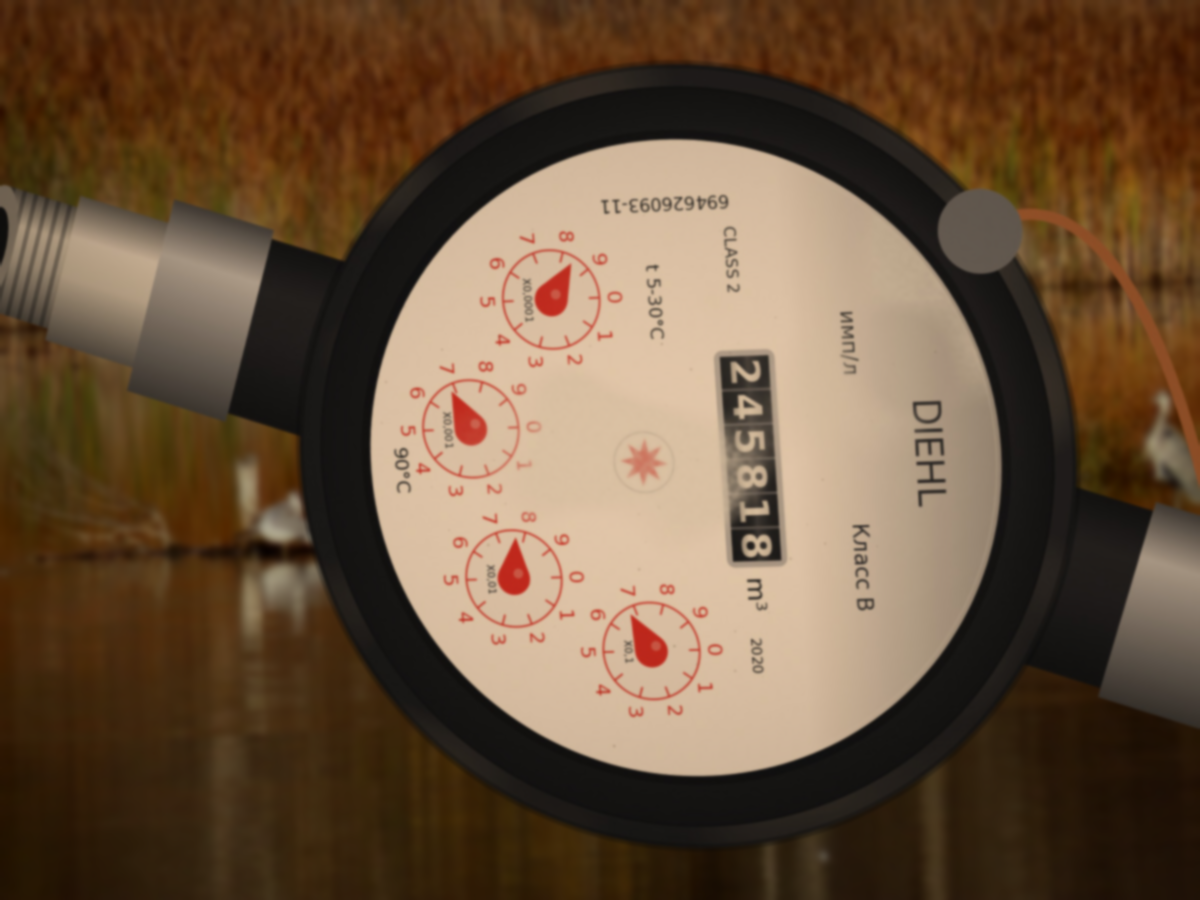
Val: 245818.6768
